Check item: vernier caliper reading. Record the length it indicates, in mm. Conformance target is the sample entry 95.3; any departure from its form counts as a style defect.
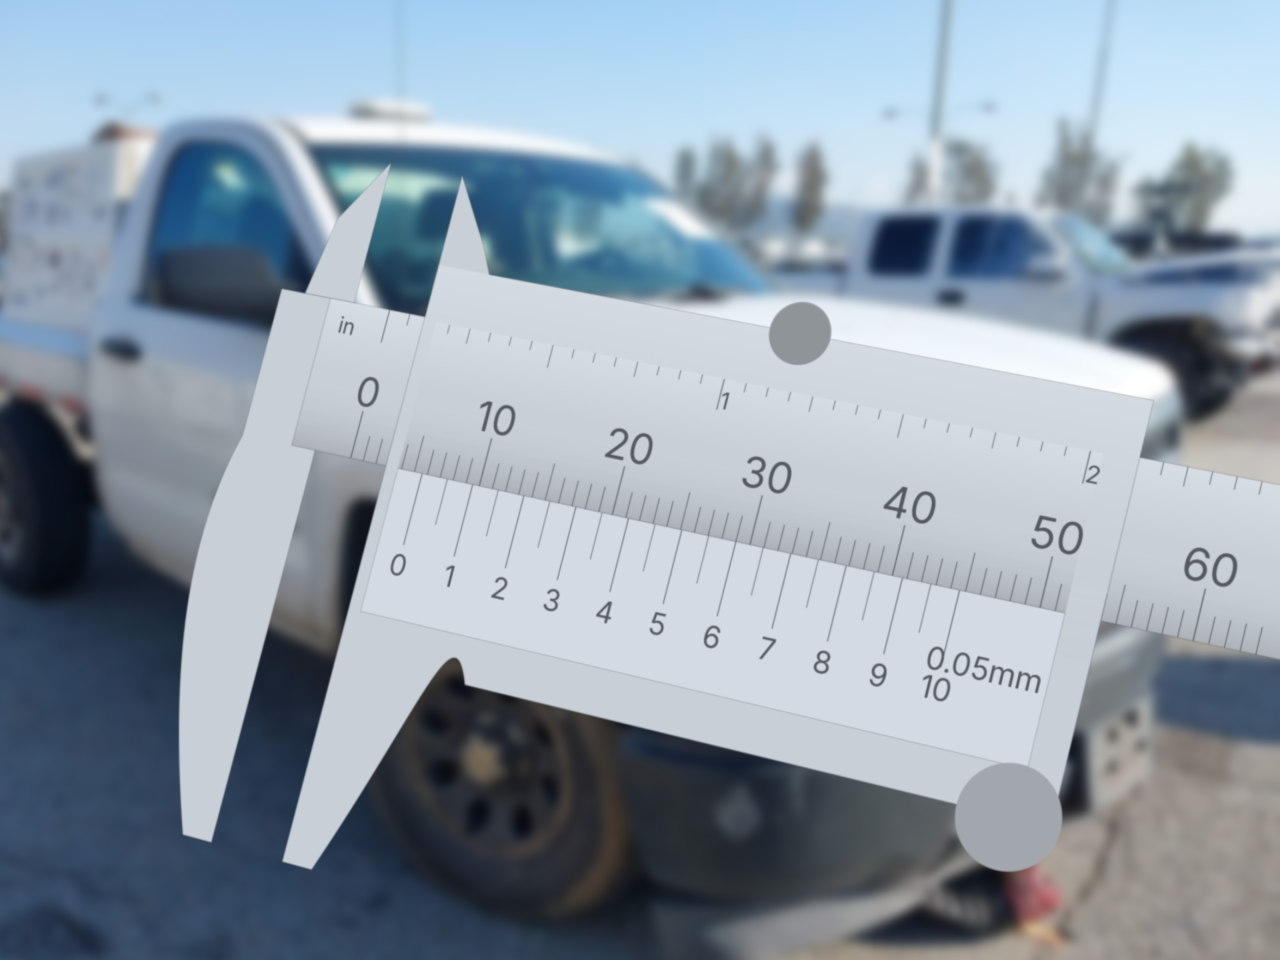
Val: 5.6
